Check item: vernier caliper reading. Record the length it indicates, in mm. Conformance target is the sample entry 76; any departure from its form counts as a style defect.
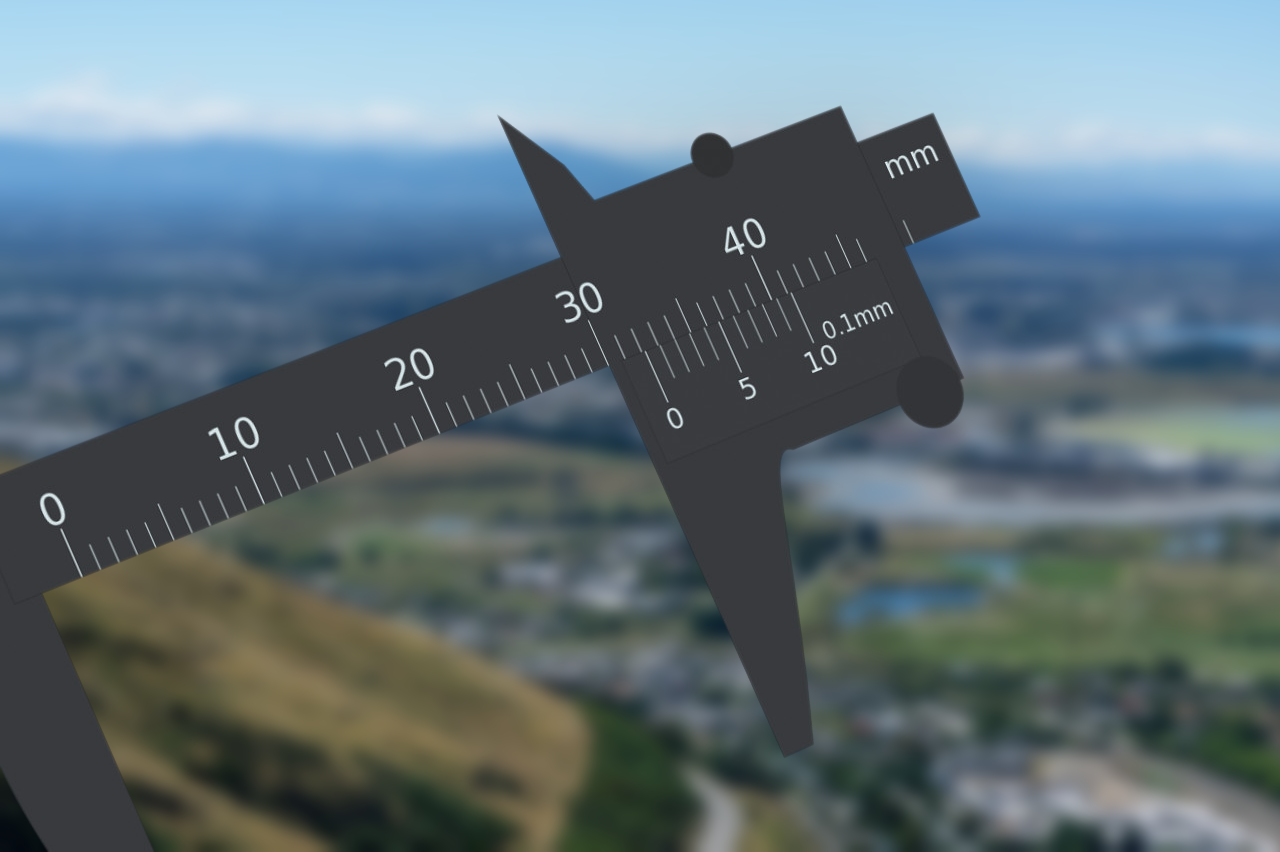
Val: 32.2
